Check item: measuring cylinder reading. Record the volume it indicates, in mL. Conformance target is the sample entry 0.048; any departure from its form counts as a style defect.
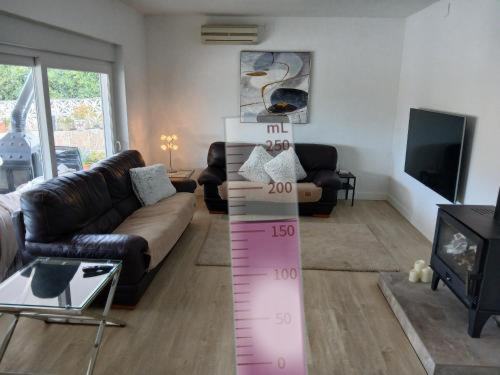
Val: 160
